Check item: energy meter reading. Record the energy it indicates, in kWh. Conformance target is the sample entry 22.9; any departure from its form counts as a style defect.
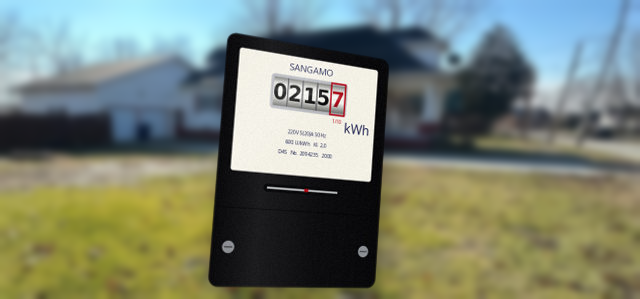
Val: 215.7
